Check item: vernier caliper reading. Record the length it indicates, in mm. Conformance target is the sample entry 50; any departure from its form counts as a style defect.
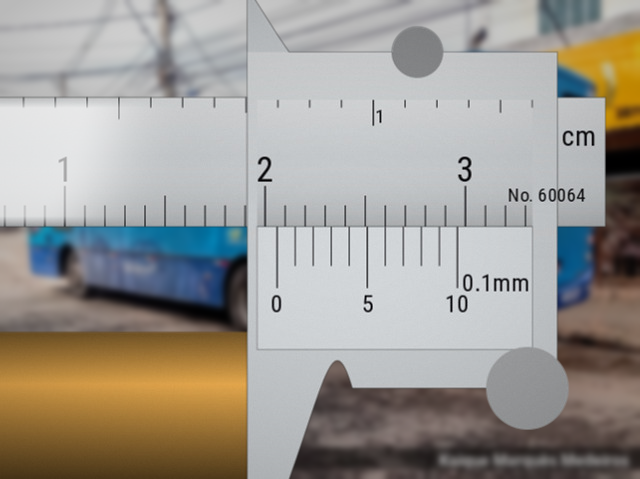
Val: 20.6
